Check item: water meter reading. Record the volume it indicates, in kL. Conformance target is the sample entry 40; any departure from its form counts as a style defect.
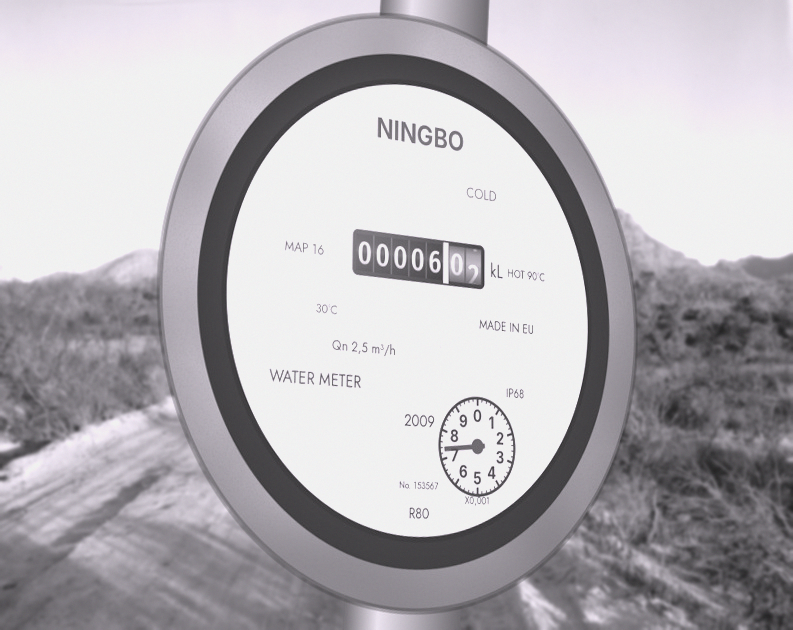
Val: 6.017
